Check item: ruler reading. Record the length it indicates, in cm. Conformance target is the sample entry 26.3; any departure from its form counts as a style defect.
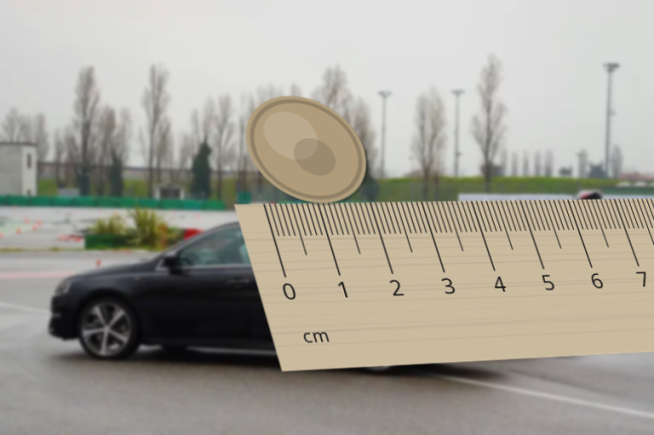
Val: 2.2
